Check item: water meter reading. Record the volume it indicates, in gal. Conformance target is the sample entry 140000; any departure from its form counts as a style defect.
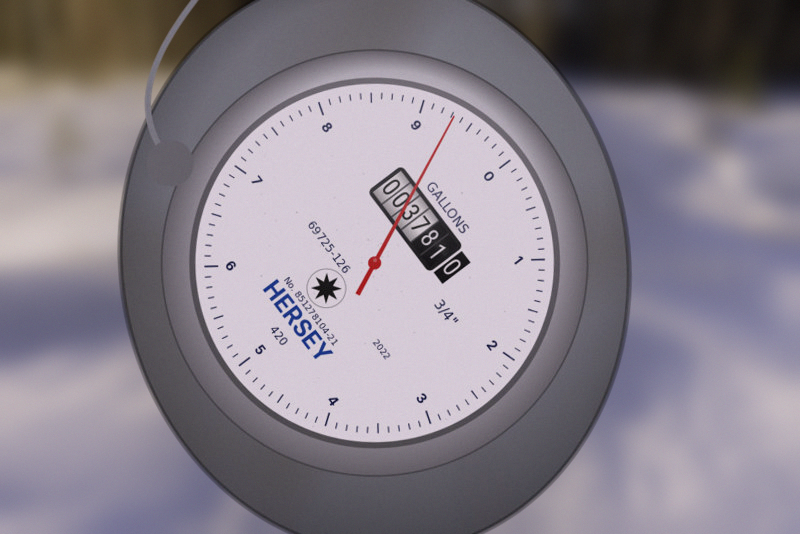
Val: 37809.3
